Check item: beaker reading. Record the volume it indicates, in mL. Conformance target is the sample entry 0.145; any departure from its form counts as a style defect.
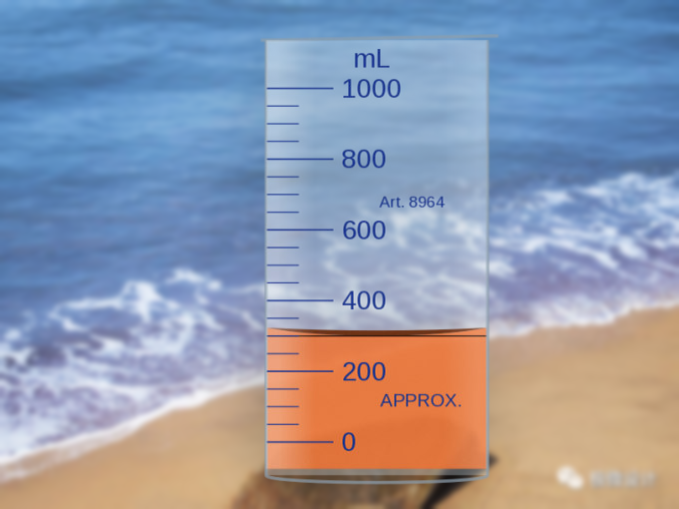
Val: 300
